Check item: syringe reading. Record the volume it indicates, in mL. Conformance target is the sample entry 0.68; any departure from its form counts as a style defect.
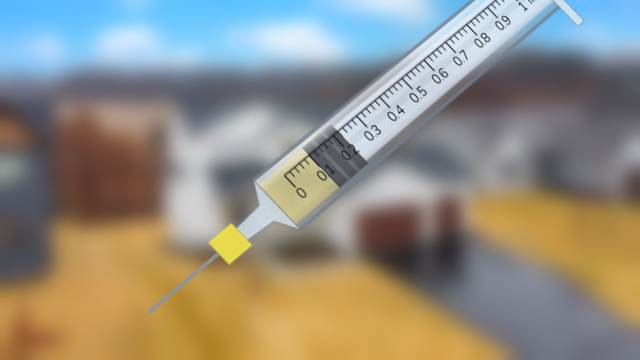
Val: 0.1
